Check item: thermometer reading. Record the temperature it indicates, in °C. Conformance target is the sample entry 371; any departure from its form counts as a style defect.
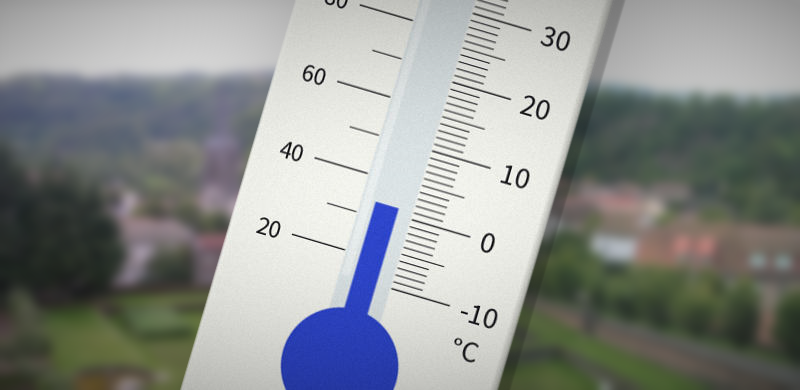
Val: 1
